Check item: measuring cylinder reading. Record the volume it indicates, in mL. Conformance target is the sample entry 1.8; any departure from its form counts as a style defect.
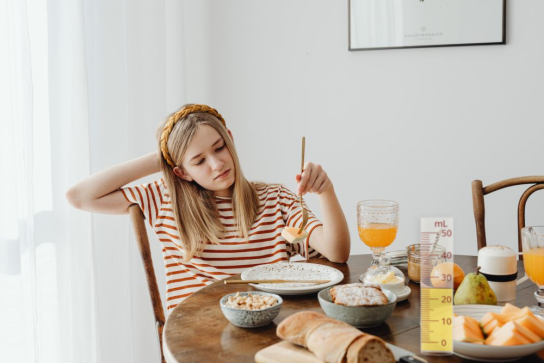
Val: 25
